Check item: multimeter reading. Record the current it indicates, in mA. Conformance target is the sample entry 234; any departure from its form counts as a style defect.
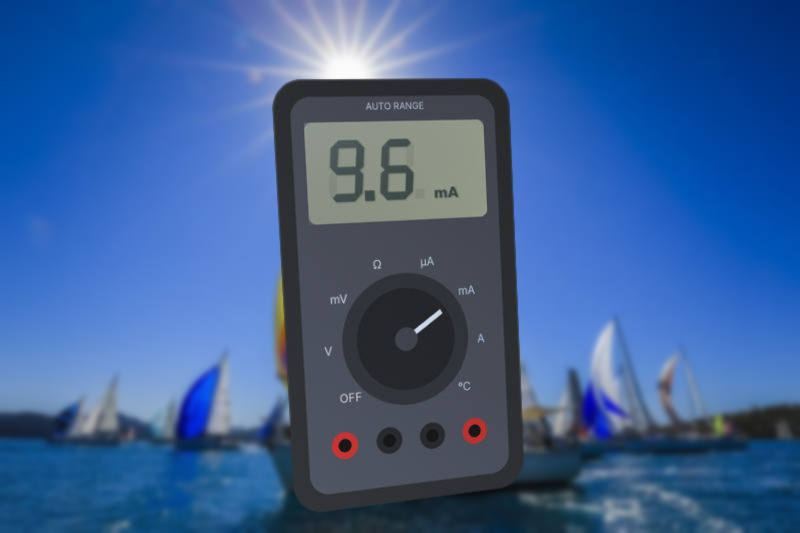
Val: 9.6
